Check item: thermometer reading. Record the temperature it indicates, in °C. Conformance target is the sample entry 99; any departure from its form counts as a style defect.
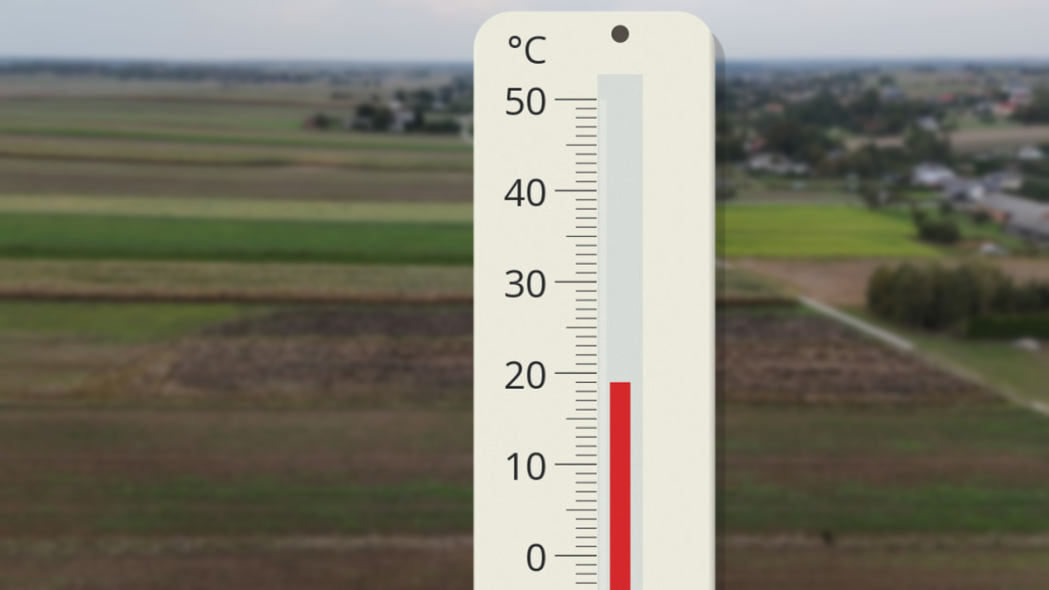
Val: 19
